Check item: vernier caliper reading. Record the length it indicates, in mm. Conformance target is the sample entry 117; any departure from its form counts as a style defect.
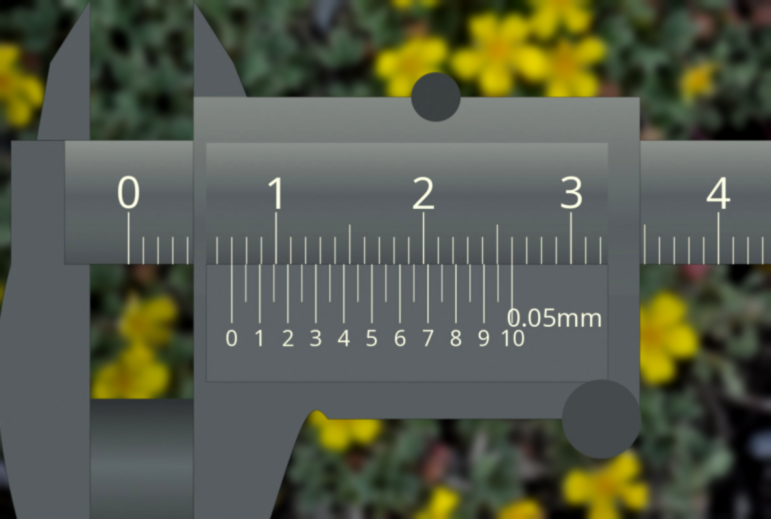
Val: 7.0
